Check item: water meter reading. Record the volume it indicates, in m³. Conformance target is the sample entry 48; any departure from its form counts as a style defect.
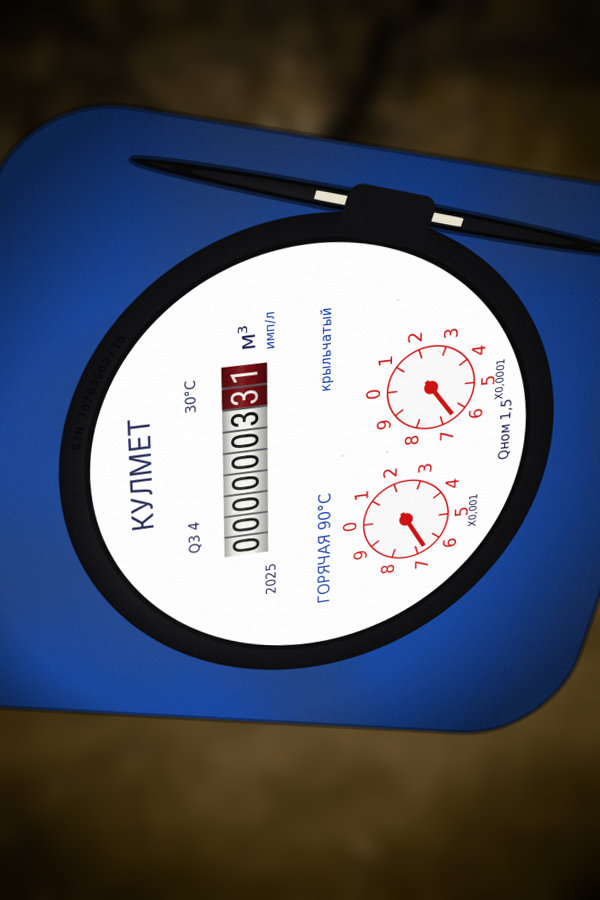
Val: 3.3166
